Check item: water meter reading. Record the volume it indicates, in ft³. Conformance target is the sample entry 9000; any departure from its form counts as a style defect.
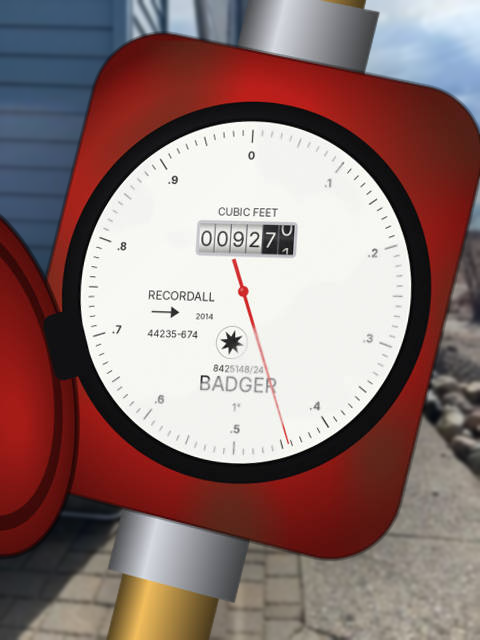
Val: 9270.44
